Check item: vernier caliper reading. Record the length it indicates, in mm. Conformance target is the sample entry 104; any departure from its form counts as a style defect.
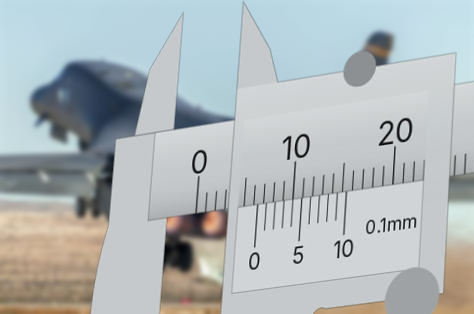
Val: 6.4
